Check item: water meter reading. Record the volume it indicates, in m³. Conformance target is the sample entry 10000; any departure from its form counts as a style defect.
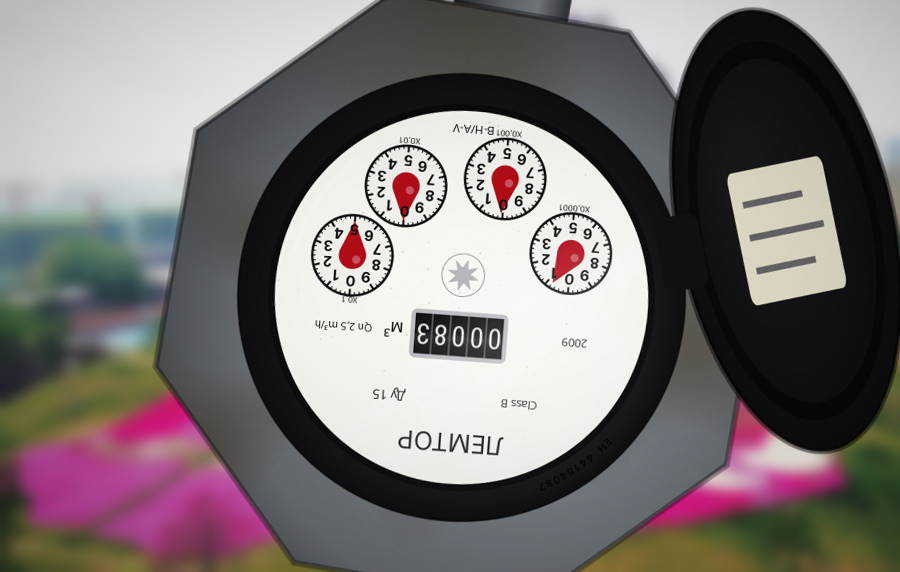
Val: 83.5000
